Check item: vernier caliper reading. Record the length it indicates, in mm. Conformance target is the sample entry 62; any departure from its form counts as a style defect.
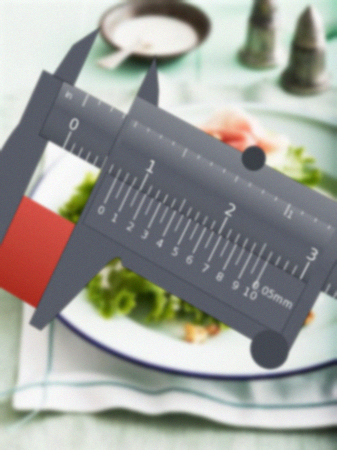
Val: 7.0
